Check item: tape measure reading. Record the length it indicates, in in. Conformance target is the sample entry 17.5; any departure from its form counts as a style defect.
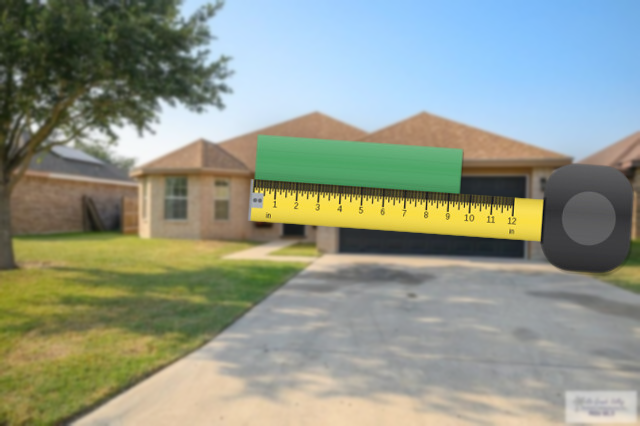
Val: 9.5
